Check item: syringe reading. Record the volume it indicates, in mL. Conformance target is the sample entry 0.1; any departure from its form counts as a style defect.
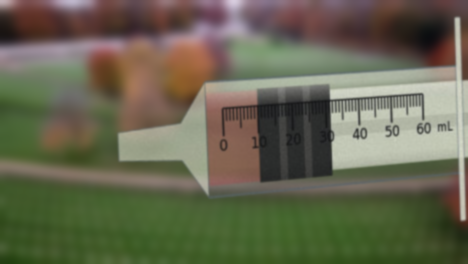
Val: 10
